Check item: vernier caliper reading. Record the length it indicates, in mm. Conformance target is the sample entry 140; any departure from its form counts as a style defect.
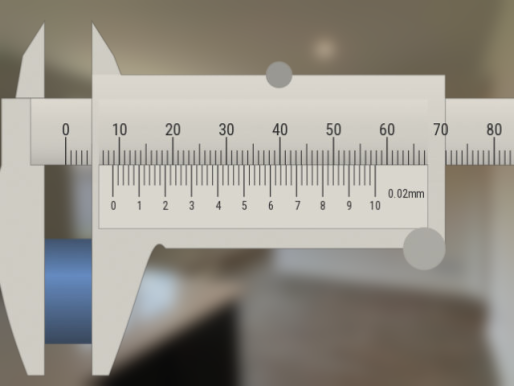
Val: 8.8
